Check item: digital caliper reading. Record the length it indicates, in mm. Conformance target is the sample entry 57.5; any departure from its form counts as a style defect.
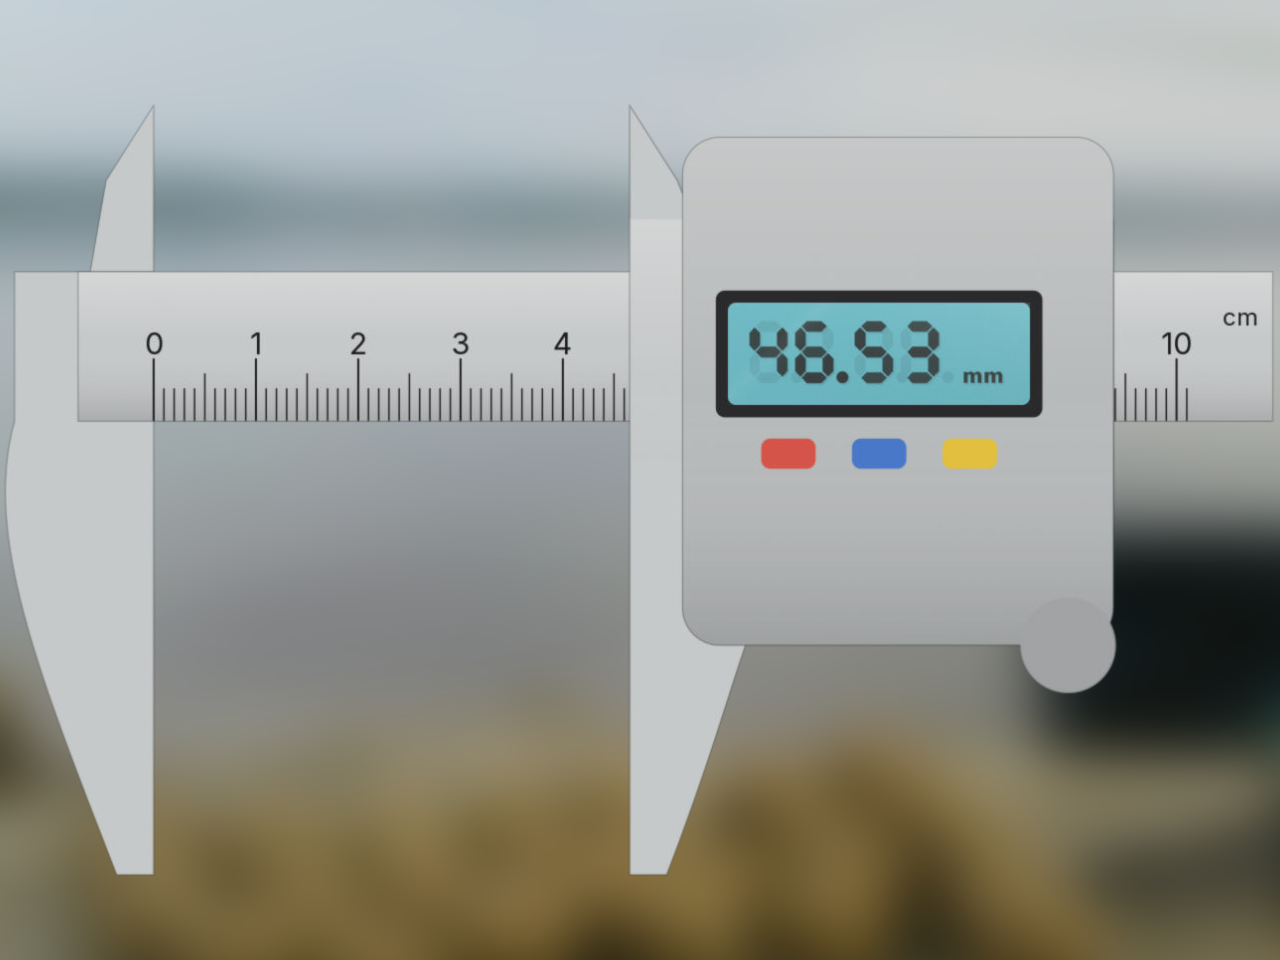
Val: 46.53
